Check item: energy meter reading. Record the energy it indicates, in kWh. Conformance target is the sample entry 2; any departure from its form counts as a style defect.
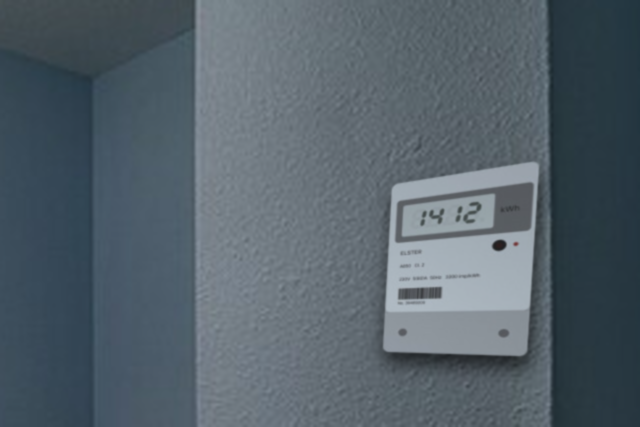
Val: 1412
